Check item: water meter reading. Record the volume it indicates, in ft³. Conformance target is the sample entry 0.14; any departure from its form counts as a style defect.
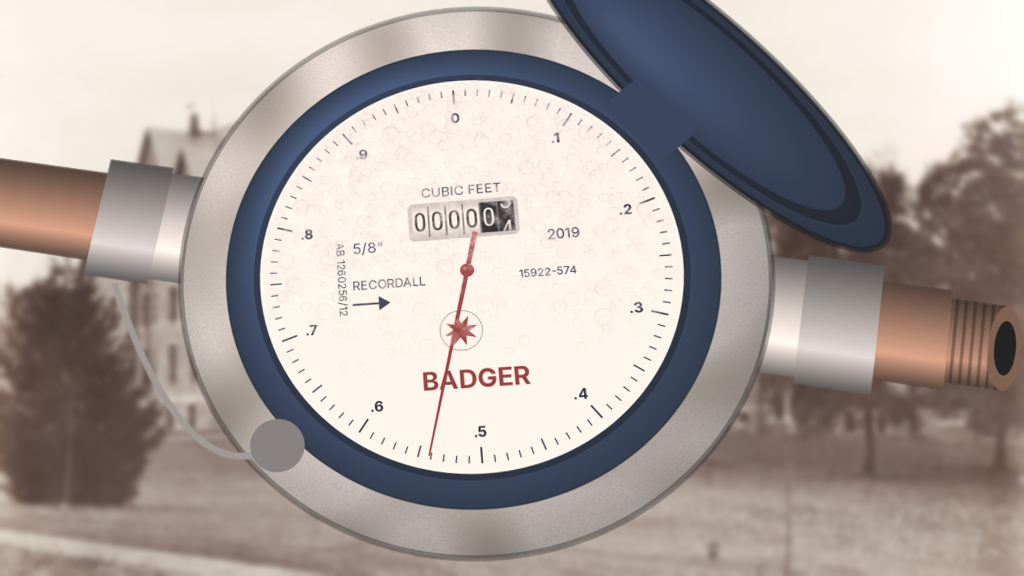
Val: 3.54
